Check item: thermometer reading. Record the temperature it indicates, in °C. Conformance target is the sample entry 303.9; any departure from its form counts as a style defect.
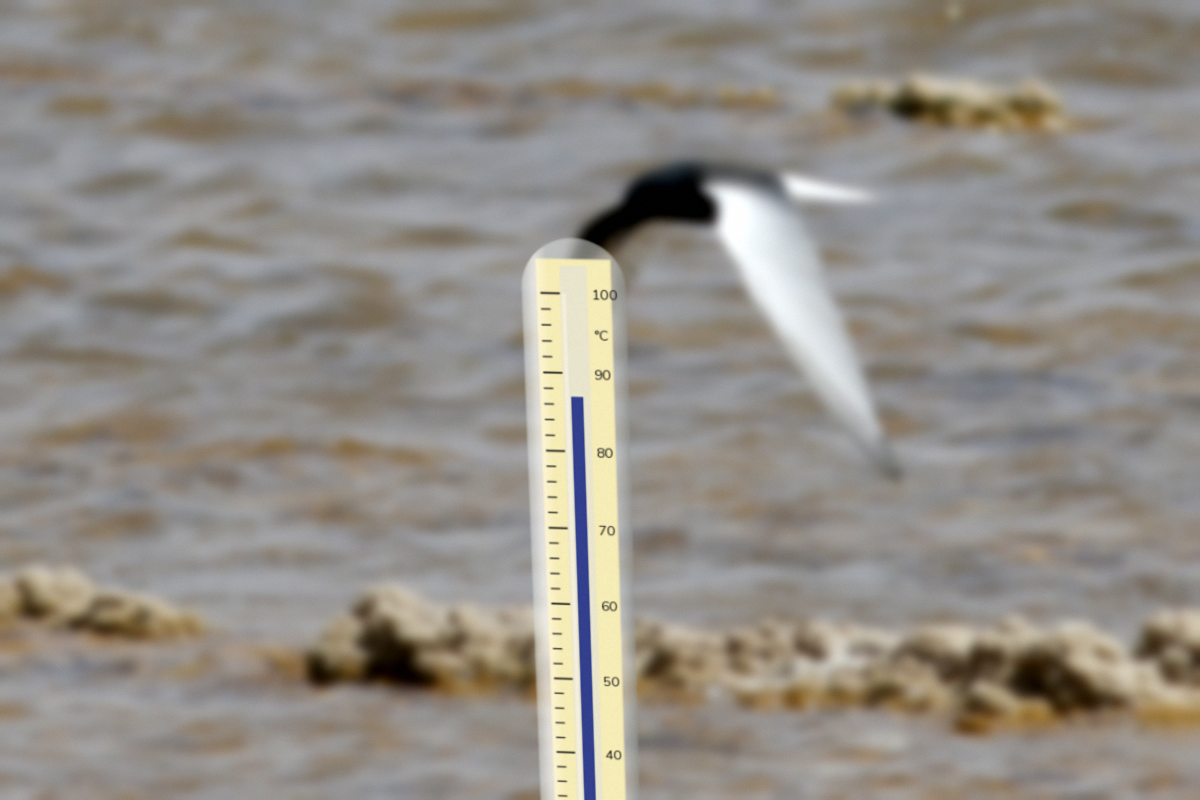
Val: 87
